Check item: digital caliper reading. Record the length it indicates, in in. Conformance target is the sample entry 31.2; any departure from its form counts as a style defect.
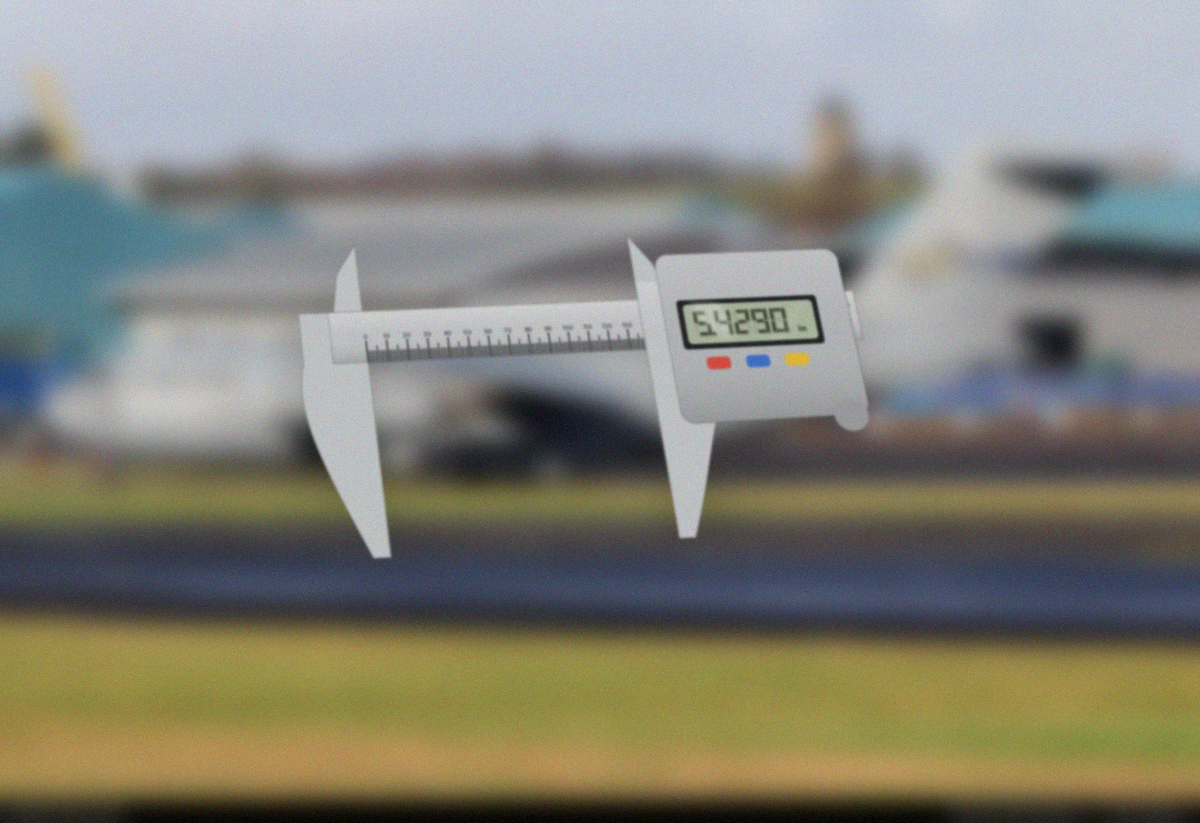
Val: 5.4290
